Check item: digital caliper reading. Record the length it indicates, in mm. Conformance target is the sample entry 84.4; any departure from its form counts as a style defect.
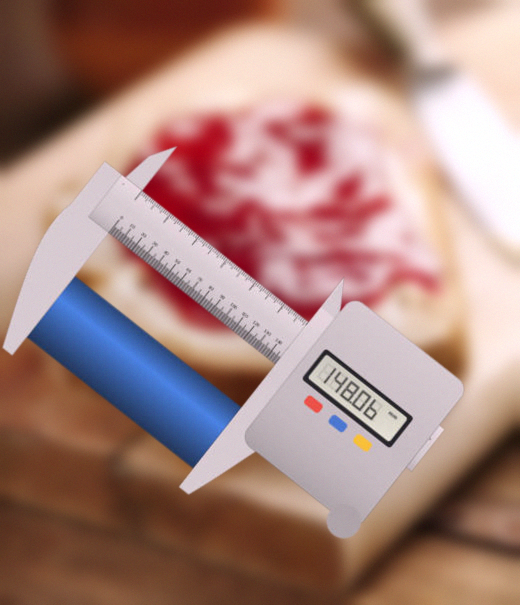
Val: 148.06
